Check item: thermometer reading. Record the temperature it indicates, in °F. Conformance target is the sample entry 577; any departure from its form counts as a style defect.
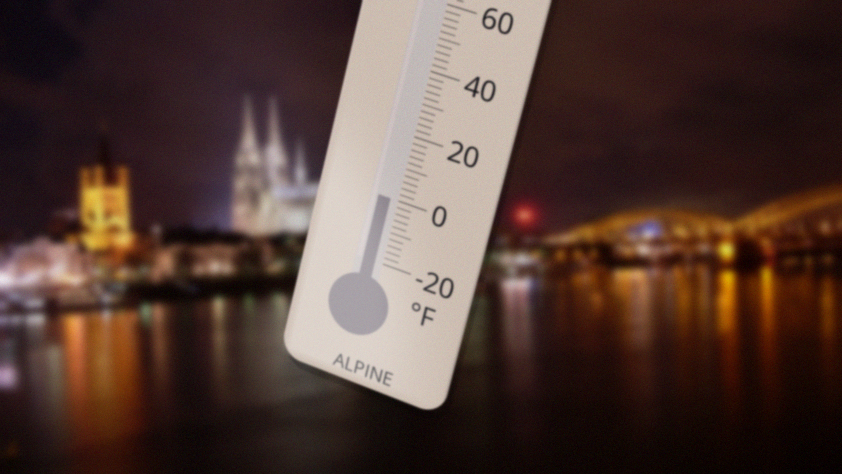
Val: 0
